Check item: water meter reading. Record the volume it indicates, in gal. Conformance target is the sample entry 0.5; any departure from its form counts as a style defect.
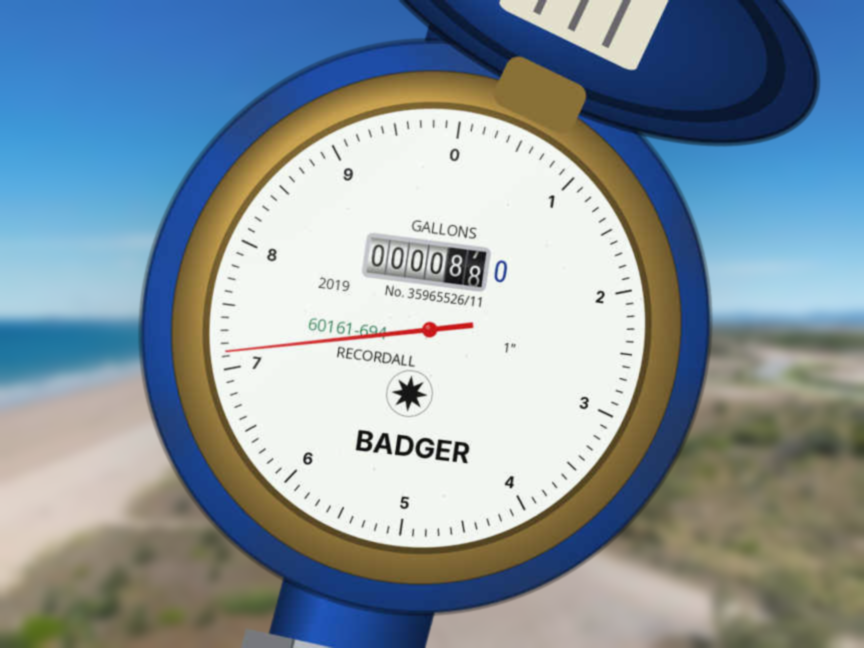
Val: 877.1
